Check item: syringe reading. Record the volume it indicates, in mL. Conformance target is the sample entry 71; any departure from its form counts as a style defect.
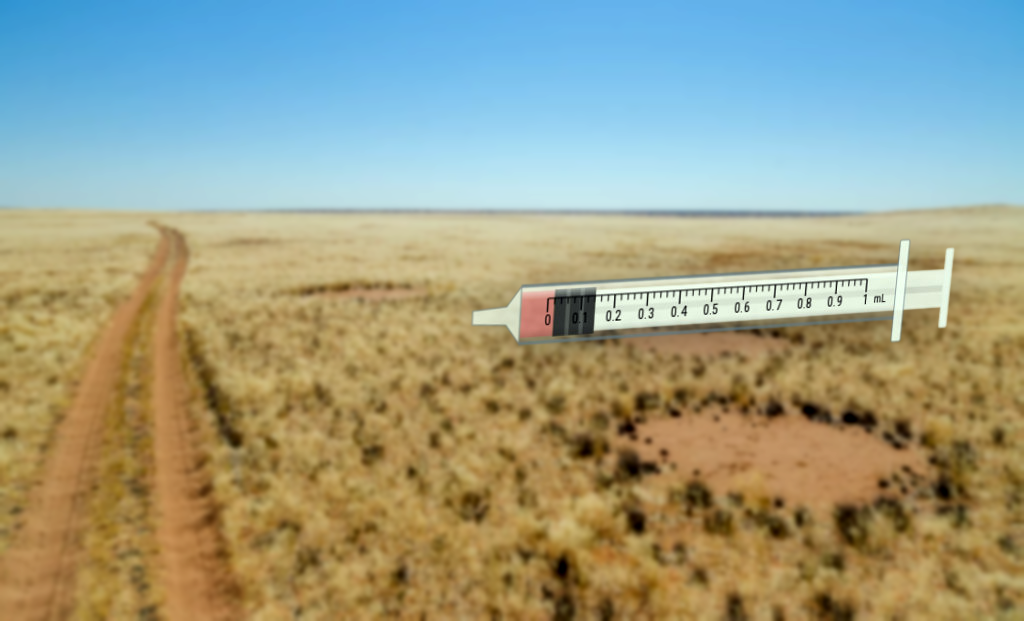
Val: 0.02
